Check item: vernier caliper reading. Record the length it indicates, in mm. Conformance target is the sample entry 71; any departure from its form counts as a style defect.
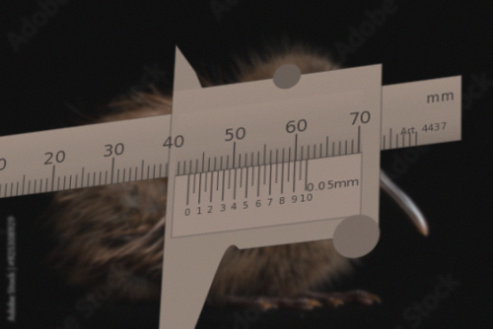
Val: 42.8
